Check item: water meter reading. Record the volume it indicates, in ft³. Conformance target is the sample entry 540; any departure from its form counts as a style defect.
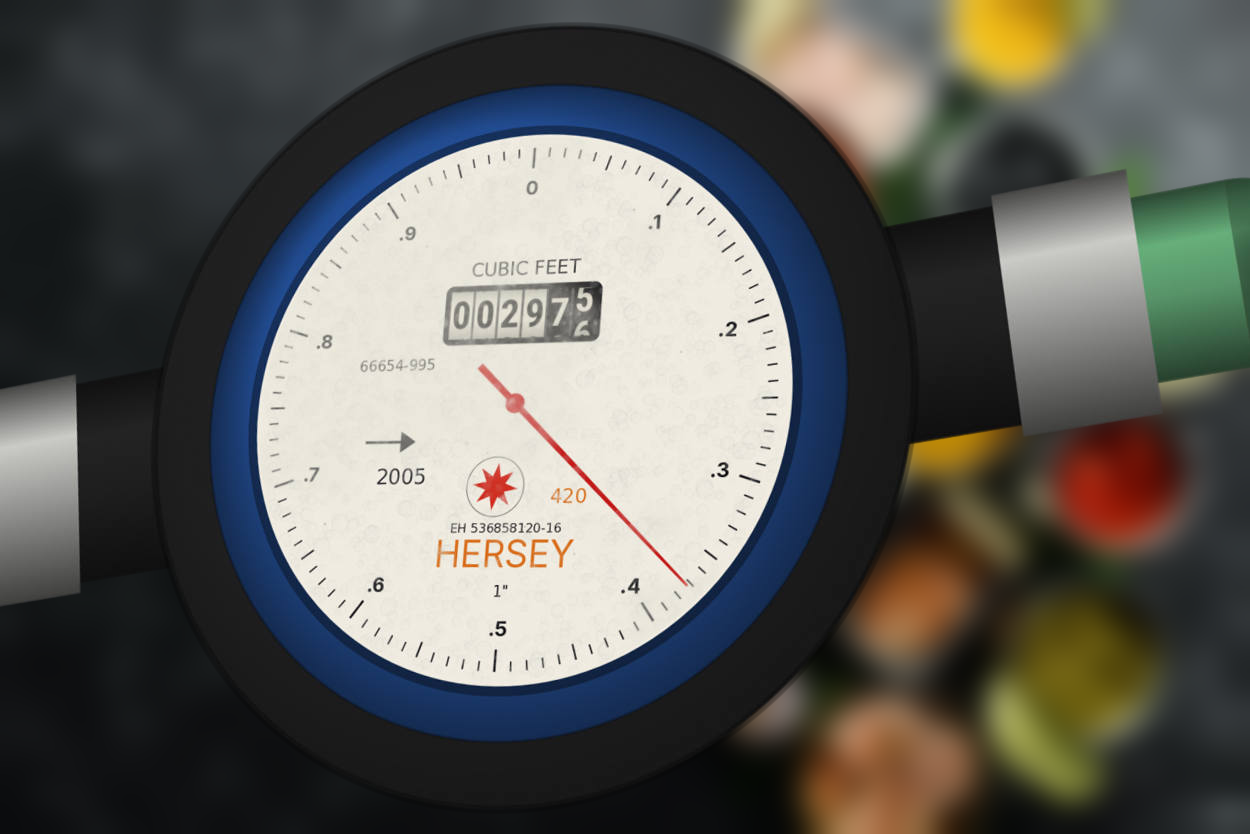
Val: 2975.37
